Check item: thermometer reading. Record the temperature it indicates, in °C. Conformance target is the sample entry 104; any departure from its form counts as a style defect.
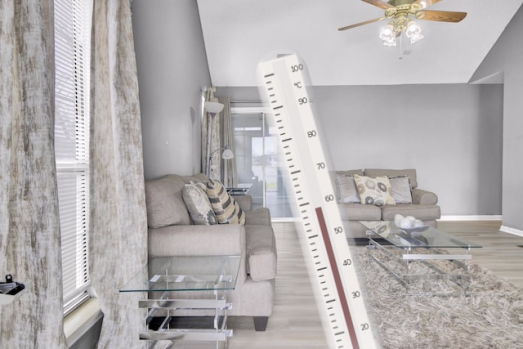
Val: 58
